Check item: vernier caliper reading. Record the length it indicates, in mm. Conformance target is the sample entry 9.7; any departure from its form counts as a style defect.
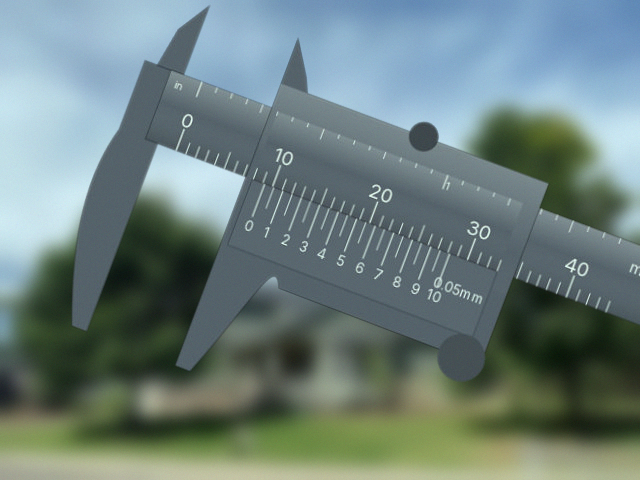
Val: 9.2
